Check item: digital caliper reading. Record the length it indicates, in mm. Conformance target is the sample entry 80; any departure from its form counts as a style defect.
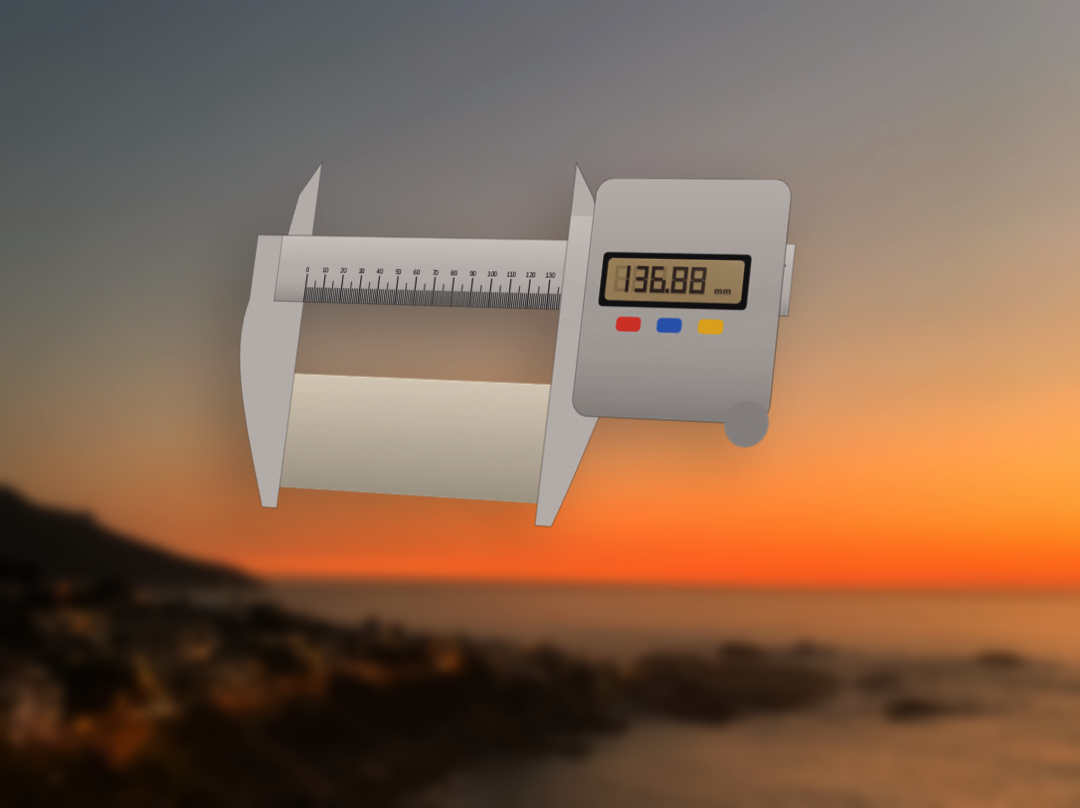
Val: 136.88
